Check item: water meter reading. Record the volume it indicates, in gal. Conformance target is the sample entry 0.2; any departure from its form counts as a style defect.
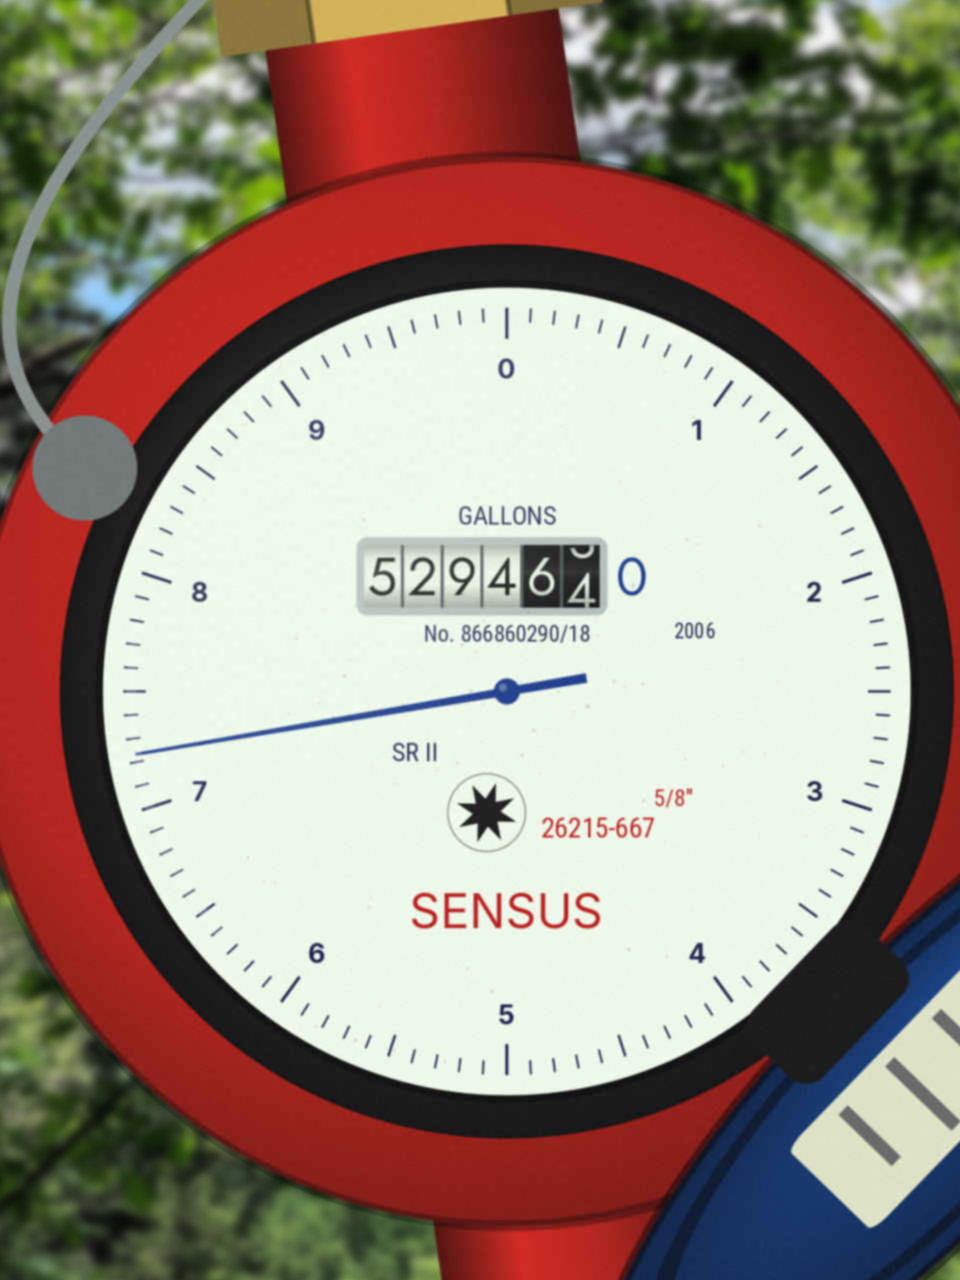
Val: 5294637.2
